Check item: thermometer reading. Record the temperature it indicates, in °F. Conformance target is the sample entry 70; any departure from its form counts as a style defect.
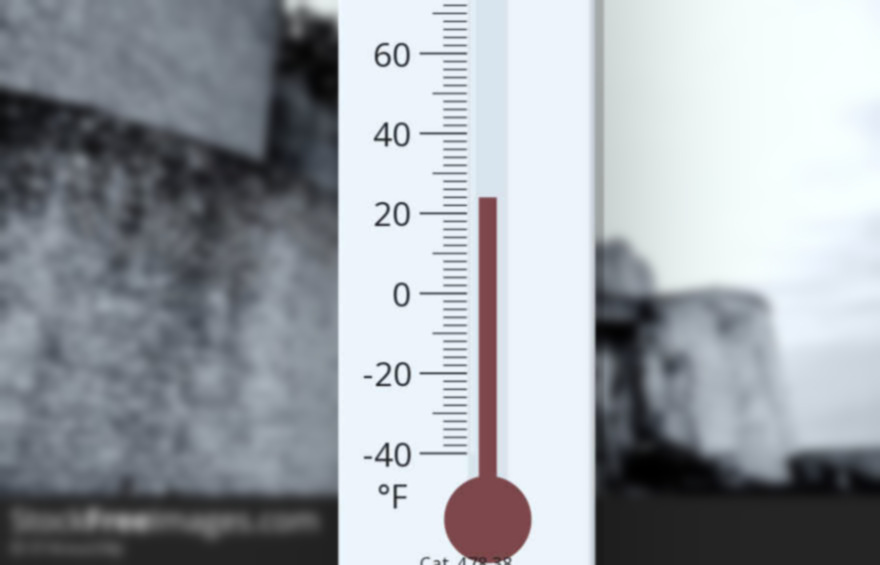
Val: 24
